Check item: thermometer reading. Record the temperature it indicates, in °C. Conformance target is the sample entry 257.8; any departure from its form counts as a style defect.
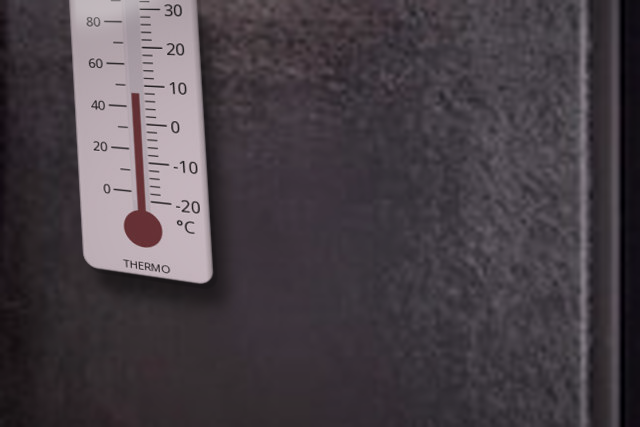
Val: 8
